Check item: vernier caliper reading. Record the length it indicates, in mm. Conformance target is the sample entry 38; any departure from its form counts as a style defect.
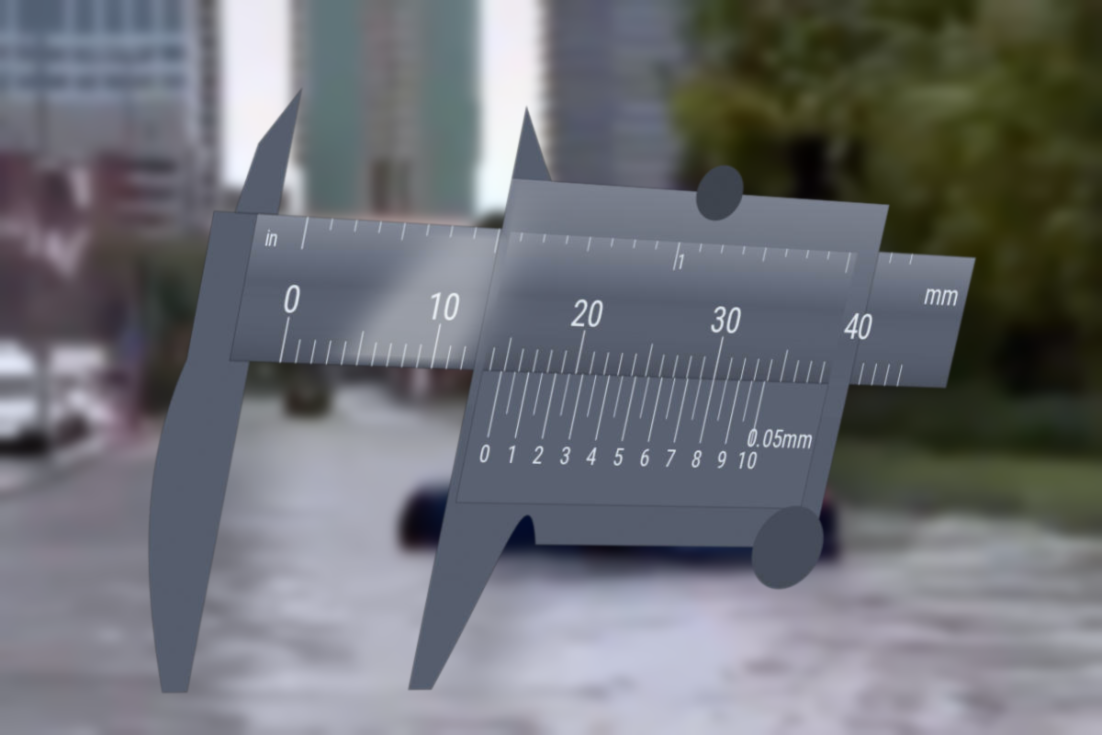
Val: 14.8
